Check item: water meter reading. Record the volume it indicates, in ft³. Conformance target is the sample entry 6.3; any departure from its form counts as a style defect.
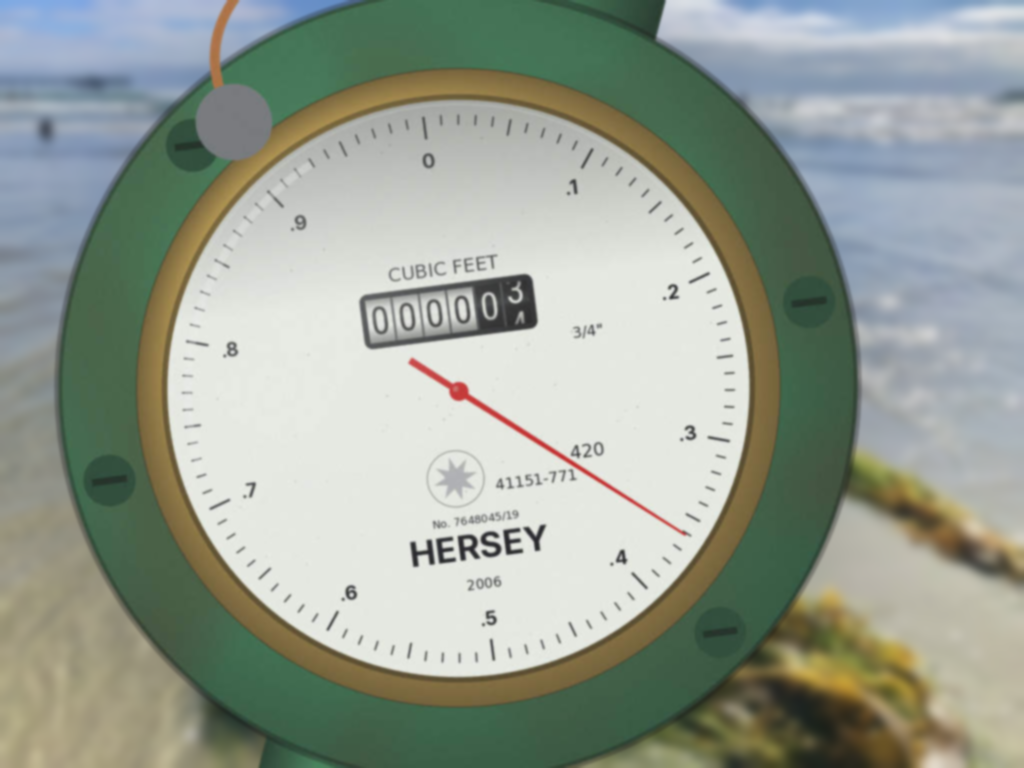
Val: 3.36
